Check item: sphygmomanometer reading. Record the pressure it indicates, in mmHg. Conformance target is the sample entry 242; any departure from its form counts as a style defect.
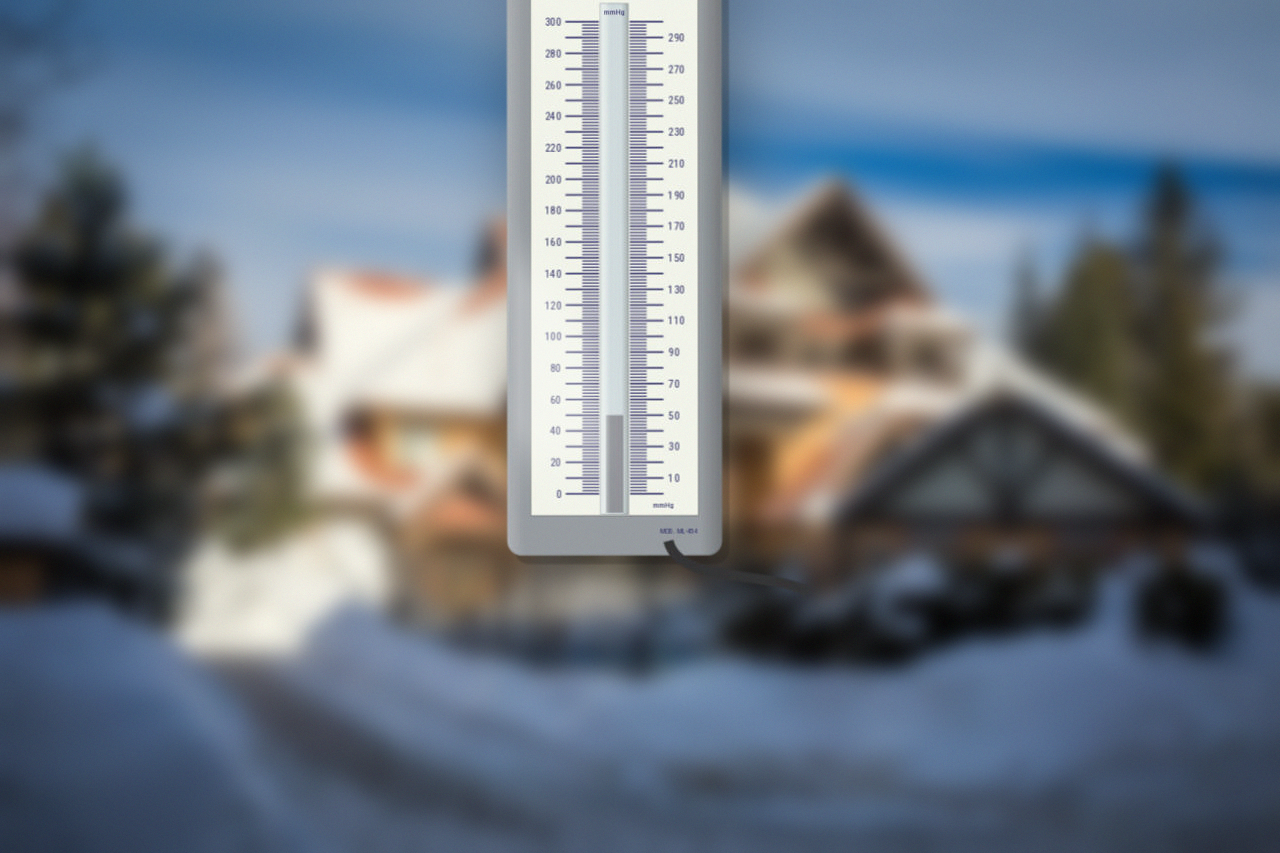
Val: 50
